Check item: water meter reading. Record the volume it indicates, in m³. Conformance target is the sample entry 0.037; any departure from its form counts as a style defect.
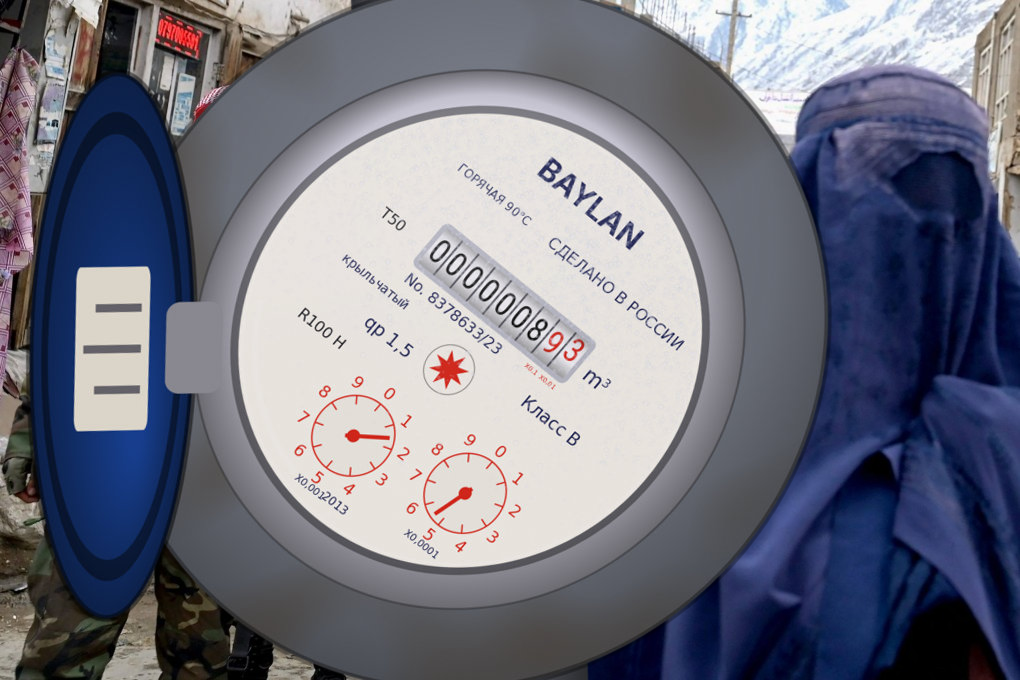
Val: 8.9315
